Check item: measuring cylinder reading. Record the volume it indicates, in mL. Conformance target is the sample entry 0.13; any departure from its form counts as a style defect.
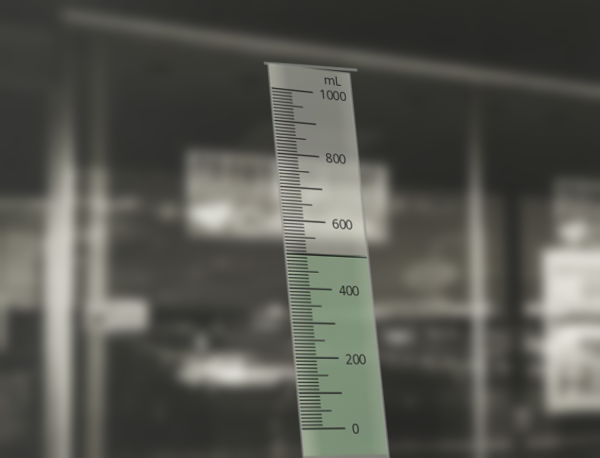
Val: 500
